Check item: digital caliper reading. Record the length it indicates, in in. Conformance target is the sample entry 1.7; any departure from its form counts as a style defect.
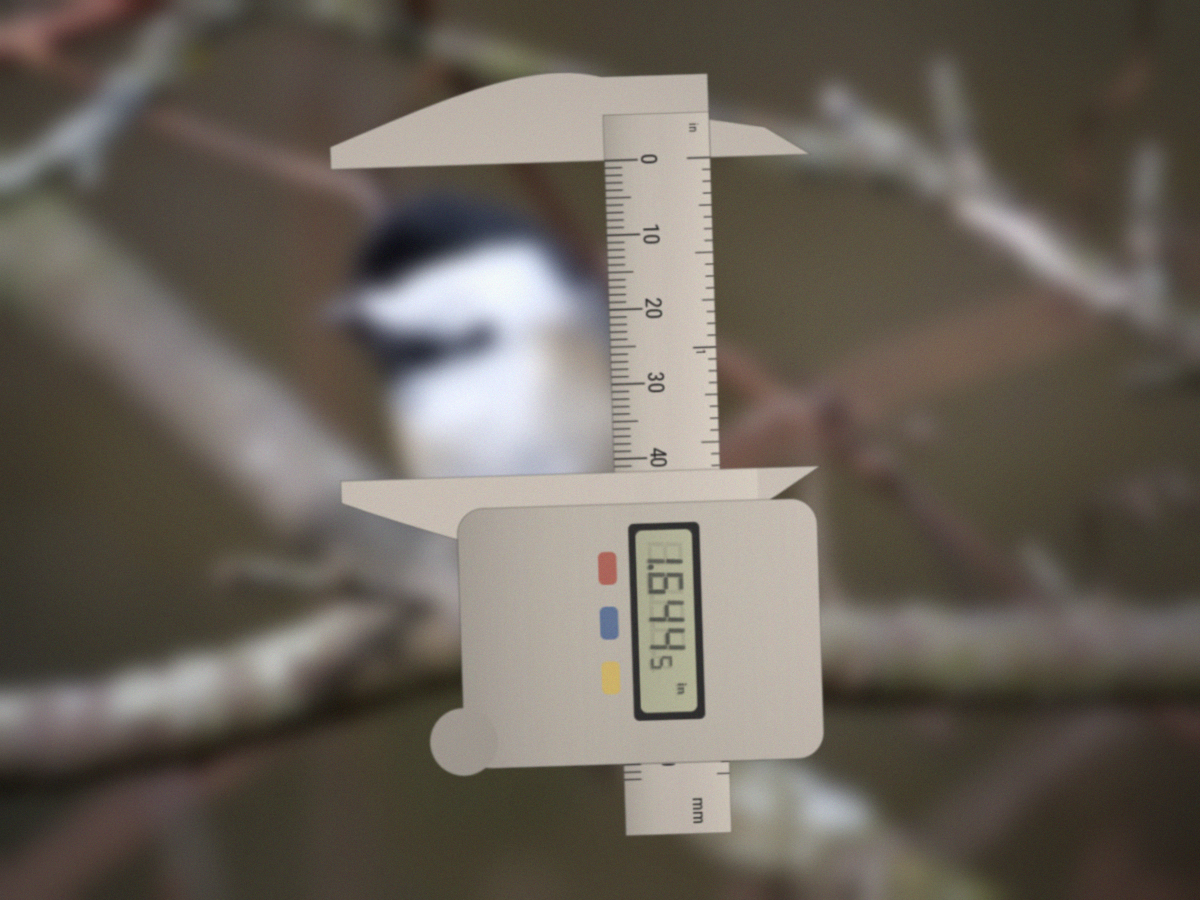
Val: 1.6445
